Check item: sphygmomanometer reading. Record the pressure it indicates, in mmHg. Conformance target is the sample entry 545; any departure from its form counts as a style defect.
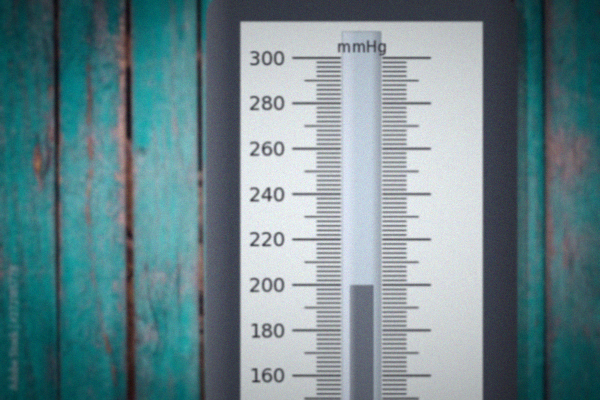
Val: 200
